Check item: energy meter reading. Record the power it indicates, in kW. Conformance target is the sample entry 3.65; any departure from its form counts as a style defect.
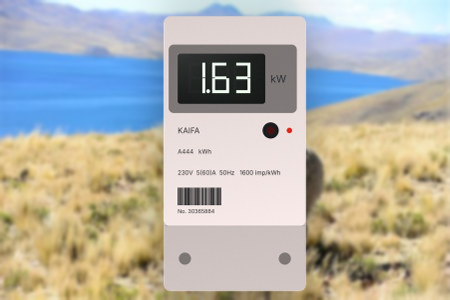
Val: 1.63
